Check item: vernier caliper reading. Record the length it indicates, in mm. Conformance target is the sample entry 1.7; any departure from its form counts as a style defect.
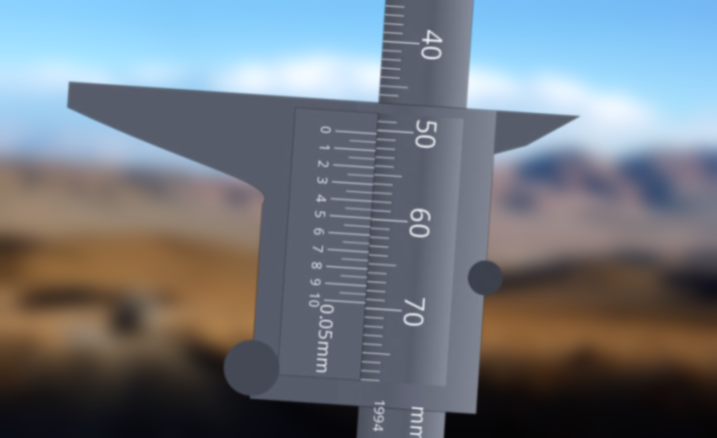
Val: 50.4
